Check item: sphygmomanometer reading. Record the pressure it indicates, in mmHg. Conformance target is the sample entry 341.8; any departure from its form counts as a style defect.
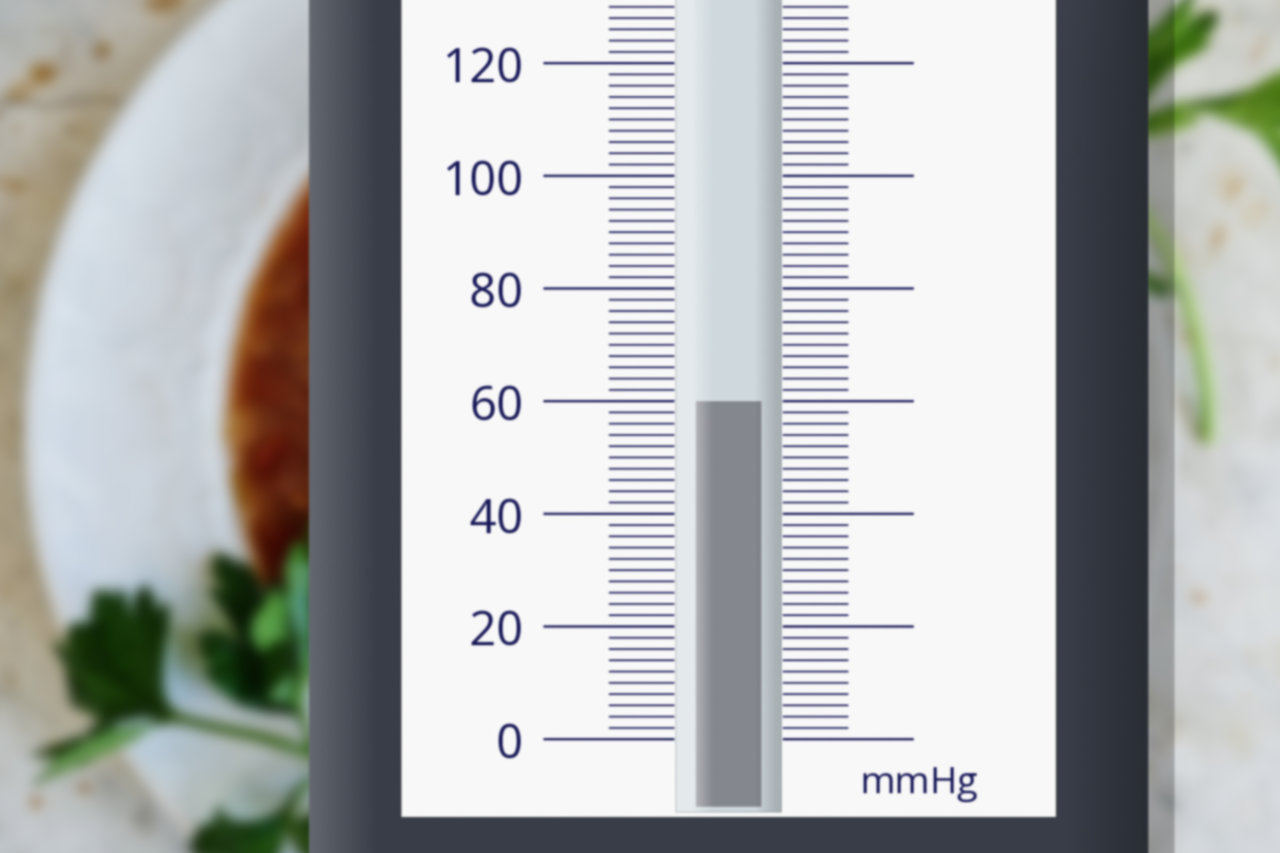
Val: 60
